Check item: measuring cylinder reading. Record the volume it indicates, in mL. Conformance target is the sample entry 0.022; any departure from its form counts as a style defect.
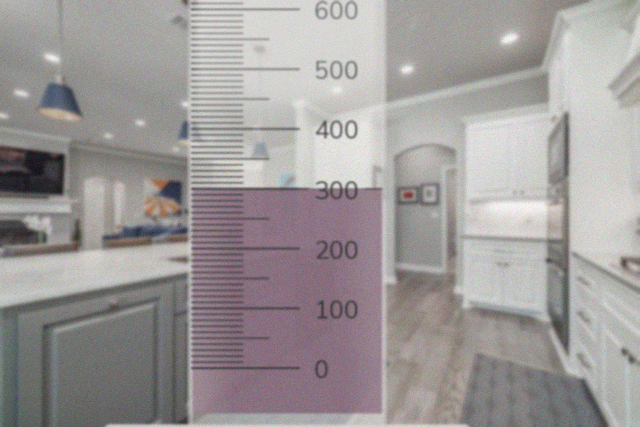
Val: 300
